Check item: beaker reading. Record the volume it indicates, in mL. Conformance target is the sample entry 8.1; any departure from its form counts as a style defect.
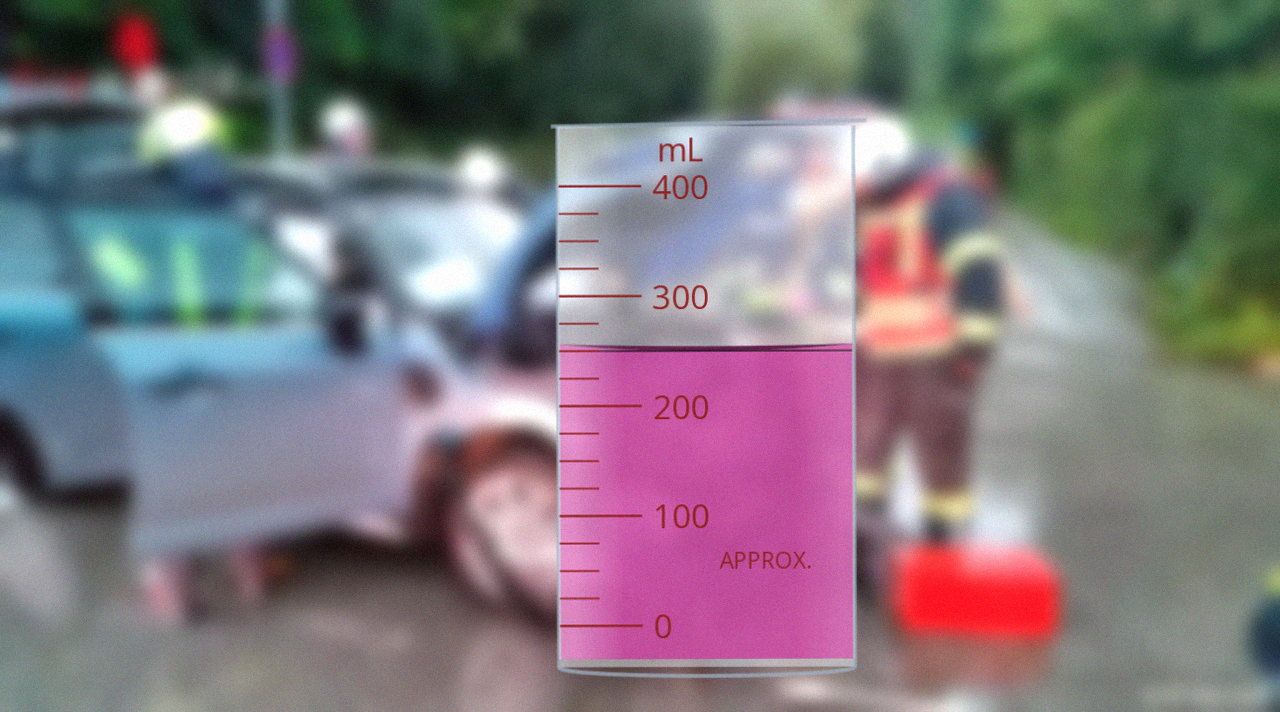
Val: 250
